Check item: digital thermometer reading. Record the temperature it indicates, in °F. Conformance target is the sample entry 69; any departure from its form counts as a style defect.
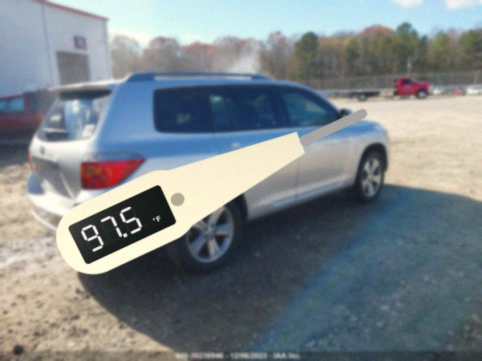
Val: 97.5
